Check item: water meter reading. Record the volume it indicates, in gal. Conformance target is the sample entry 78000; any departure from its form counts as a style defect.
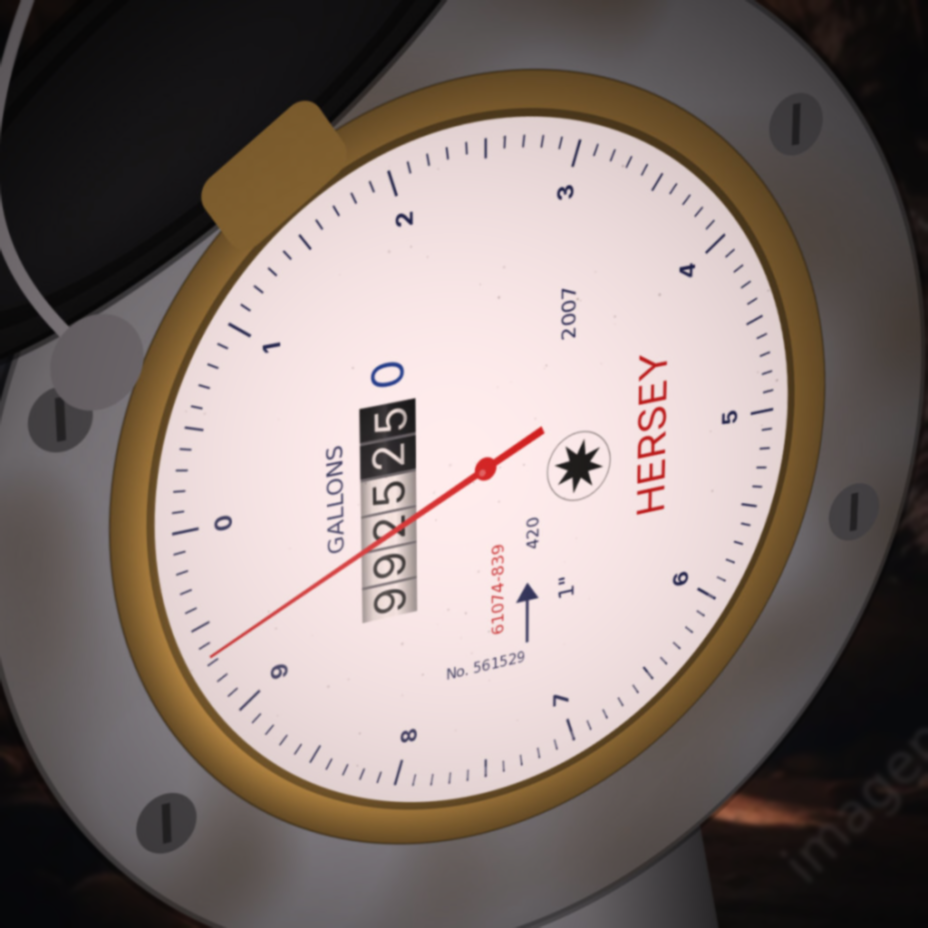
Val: 9925249.3
